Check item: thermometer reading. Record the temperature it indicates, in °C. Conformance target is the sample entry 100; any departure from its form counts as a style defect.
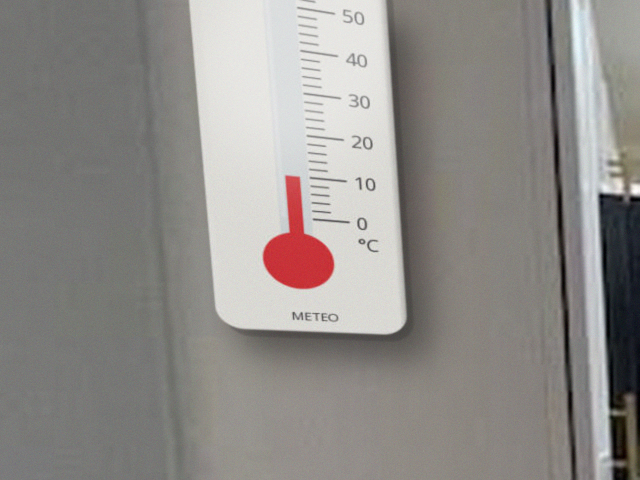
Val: 10
